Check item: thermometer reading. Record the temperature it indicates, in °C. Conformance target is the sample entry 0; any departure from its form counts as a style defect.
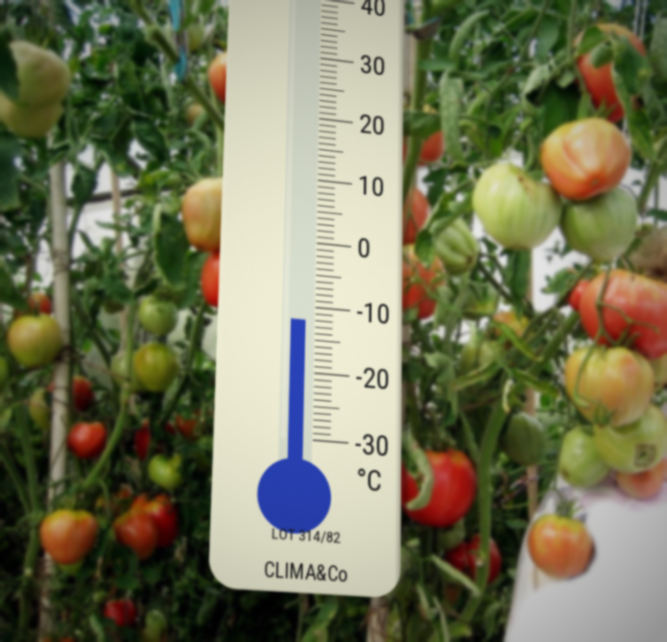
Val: -12
